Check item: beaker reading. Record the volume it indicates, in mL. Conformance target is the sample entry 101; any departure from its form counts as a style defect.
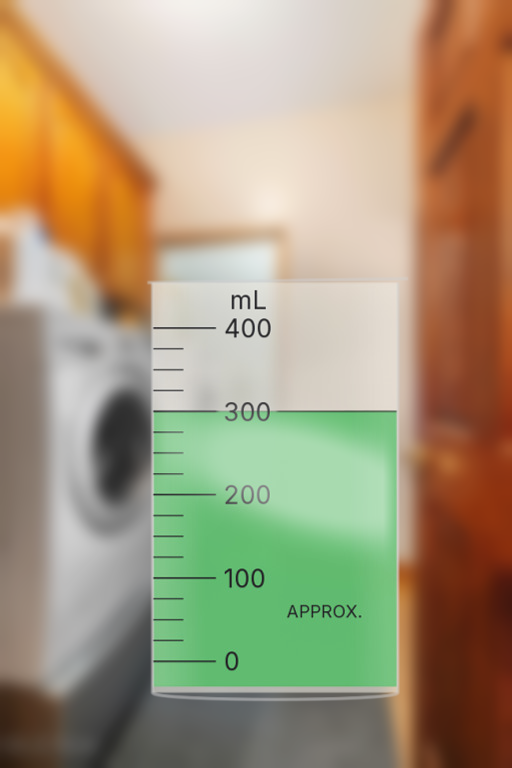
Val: 300
